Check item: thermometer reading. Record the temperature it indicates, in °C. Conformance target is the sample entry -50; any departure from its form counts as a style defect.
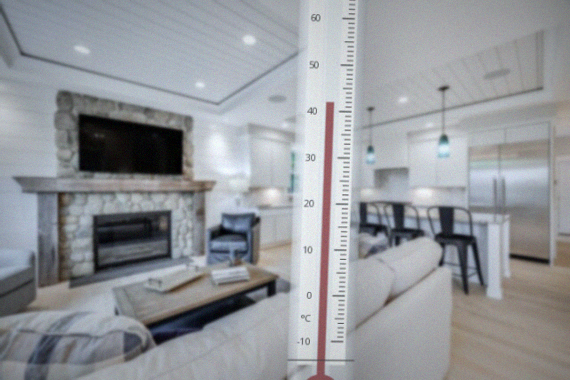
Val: 42
